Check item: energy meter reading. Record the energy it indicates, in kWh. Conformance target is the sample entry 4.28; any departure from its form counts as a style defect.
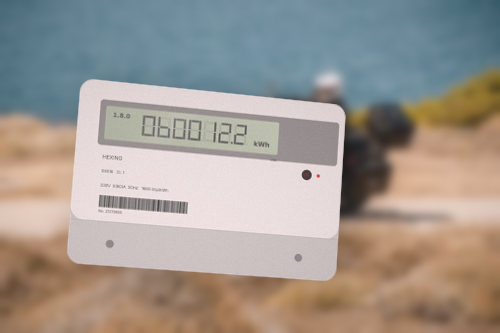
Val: 60012.2
